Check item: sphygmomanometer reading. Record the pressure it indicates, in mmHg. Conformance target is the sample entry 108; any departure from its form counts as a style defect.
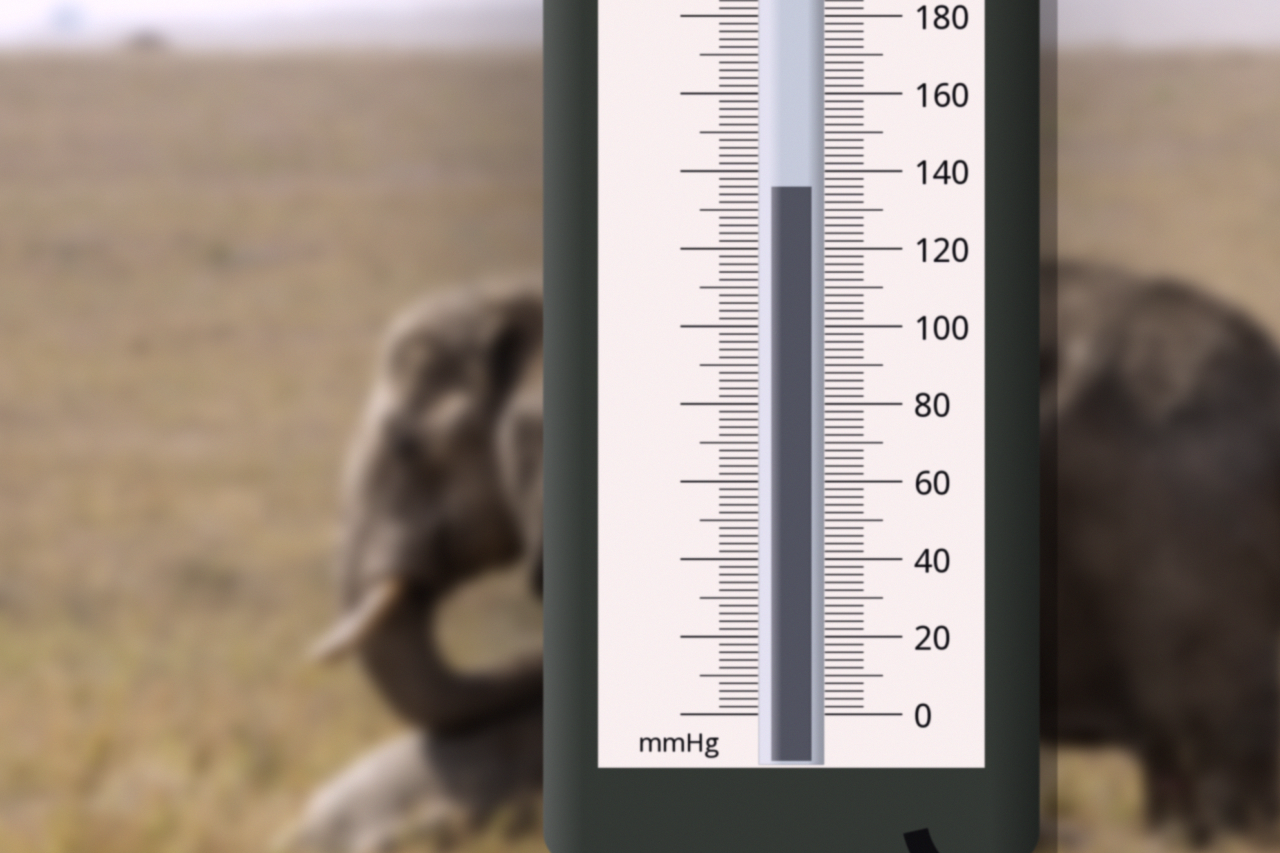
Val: 136
